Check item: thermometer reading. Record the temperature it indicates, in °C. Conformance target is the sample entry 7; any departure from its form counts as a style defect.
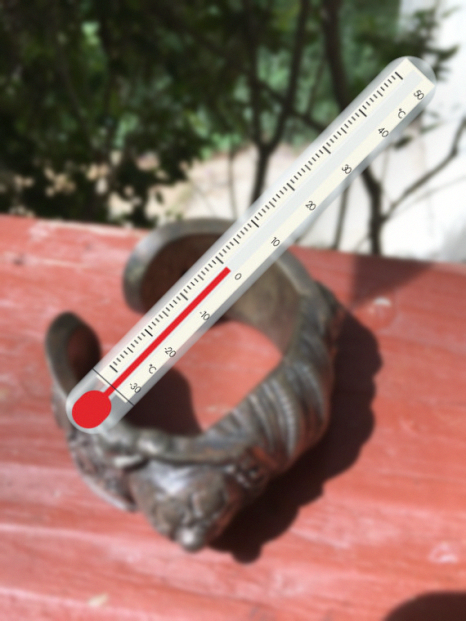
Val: 0
